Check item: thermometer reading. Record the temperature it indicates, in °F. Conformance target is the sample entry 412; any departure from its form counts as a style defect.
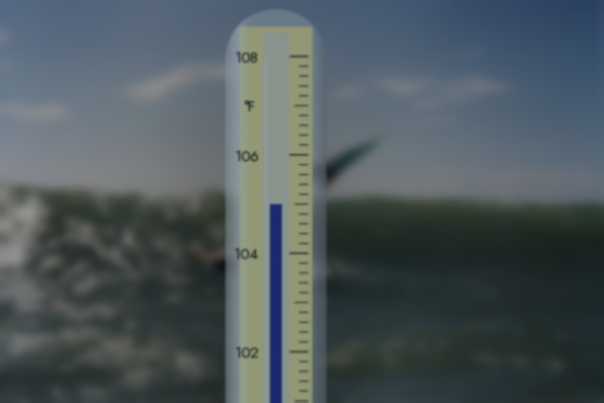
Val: 105
